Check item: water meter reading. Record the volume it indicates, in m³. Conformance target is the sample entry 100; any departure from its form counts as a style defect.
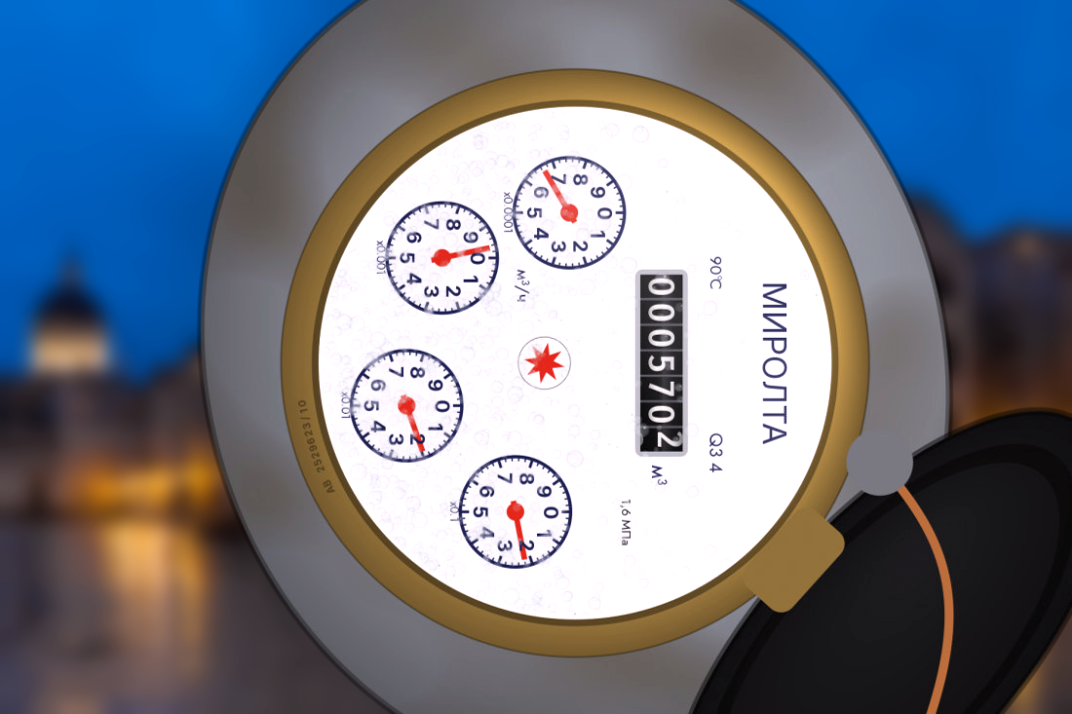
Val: 5702.2196
